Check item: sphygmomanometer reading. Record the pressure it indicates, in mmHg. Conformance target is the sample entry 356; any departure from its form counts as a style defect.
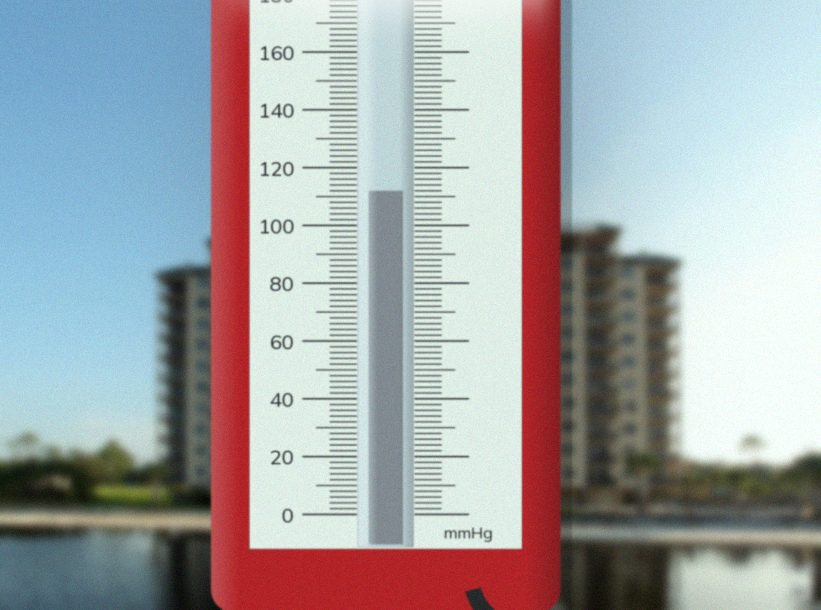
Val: 112
